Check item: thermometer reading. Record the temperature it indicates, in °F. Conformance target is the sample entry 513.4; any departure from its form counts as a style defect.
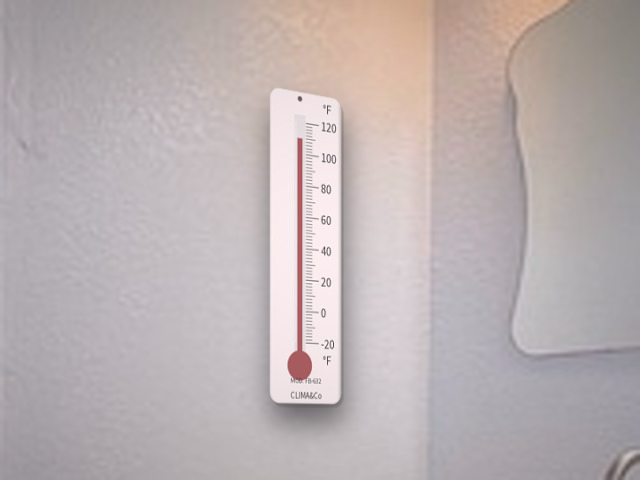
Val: 110
